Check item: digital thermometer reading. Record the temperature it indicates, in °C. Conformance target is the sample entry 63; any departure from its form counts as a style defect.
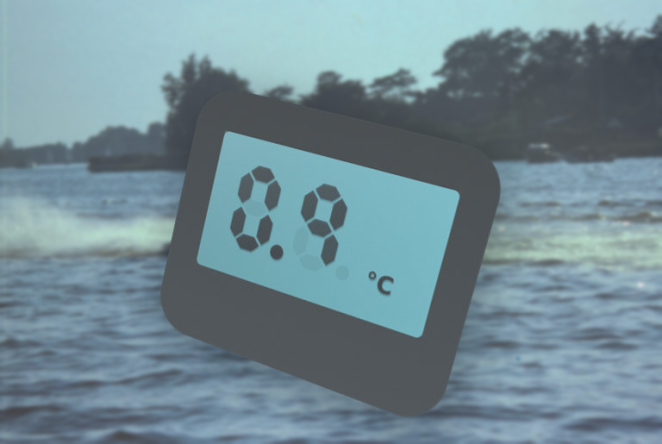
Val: 0.9
